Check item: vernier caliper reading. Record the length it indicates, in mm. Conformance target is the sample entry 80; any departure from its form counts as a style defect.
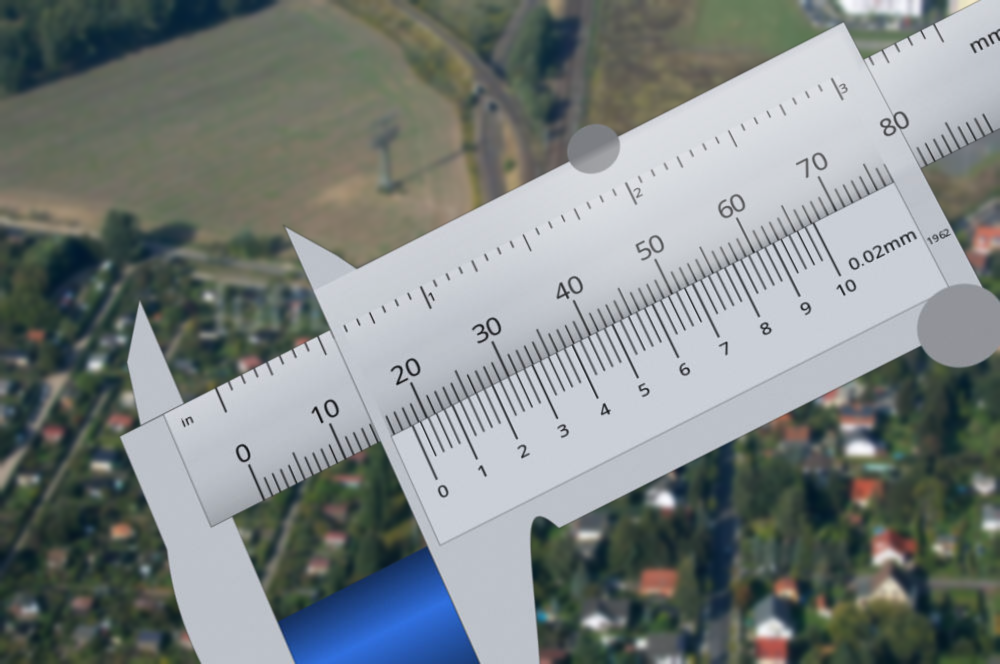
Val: 18.2
